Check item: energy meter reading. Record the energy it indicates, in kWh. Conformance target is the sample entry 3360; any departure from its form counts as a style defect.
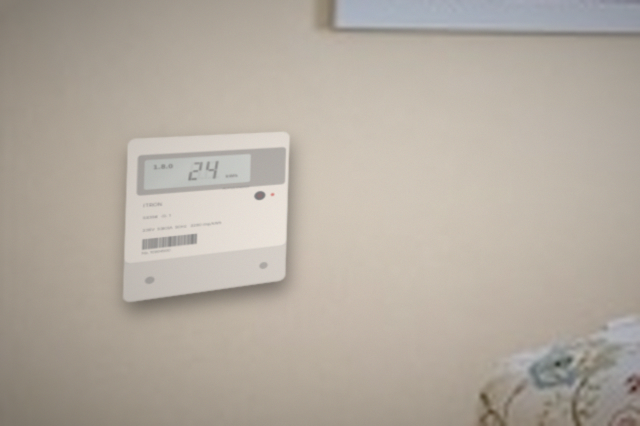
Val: 24
